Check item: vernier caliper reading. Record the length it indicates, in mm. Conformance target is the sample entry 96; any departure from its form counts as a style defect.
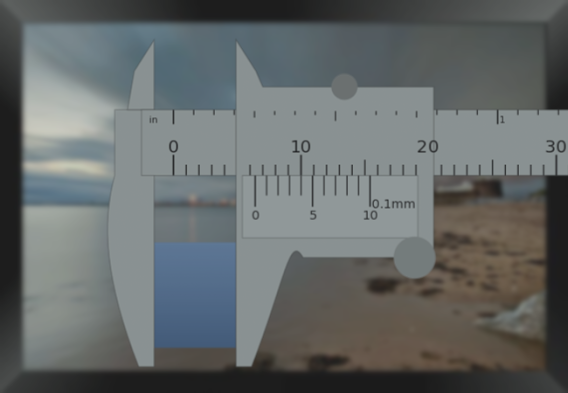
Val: 6.4
